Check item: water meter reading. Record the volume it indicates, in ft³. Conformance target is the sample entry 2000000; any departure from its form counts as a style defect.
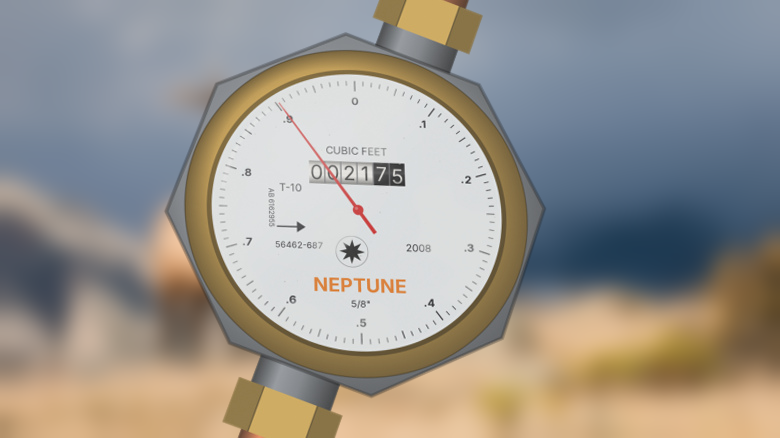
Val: 2174.90
